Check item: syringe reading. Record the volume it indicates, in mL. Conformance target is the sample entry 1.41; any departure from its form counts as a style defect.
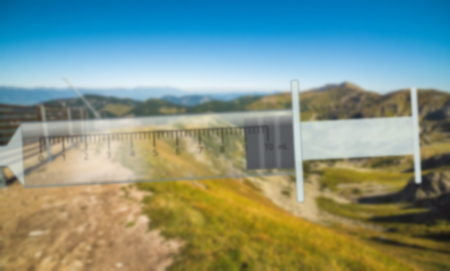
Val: 9
